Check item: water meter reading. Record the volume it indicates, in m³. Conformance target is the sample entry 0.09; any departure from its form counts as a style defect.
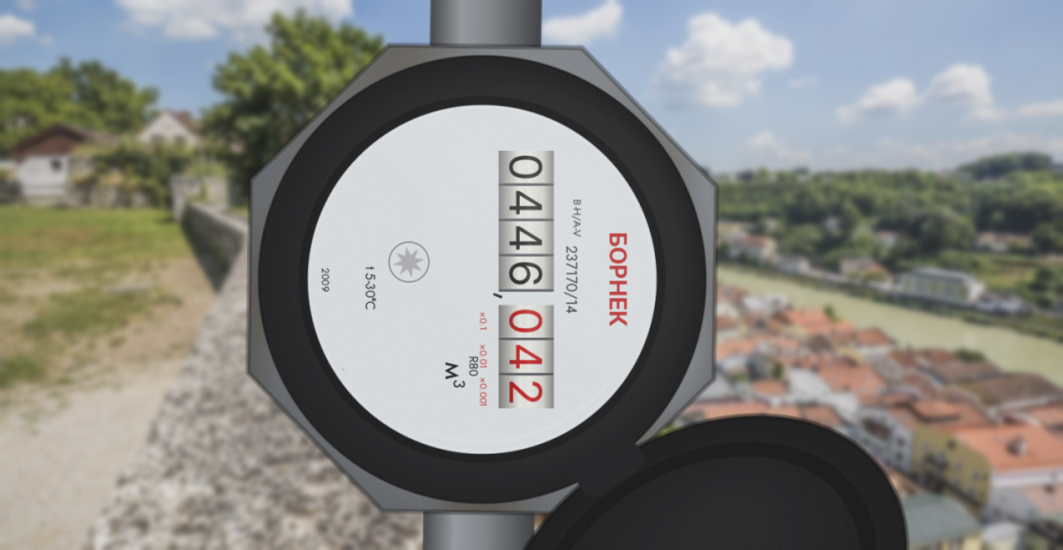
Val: 446.042
